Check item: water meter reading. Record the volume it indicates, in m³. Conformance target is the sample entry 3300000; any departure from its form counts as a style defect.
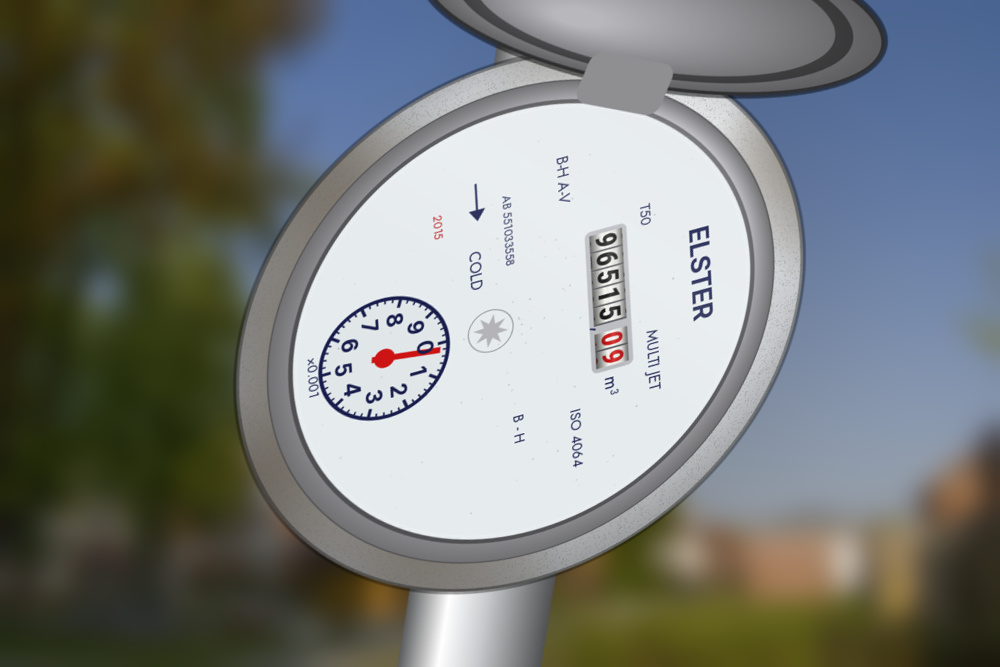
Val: 96515.090
